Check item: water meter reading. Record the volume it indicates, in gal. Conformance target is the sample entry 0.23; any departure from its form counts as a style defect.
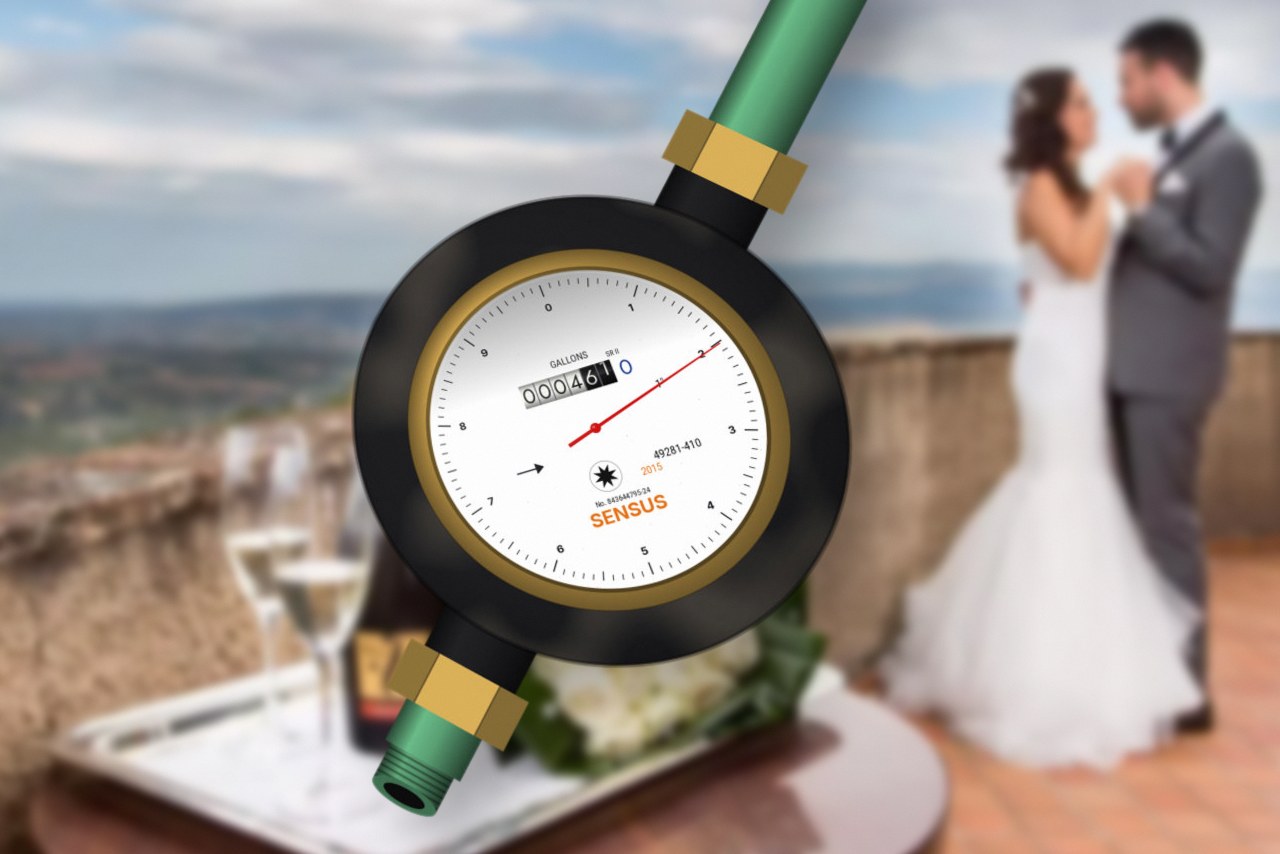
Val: 4612.0
